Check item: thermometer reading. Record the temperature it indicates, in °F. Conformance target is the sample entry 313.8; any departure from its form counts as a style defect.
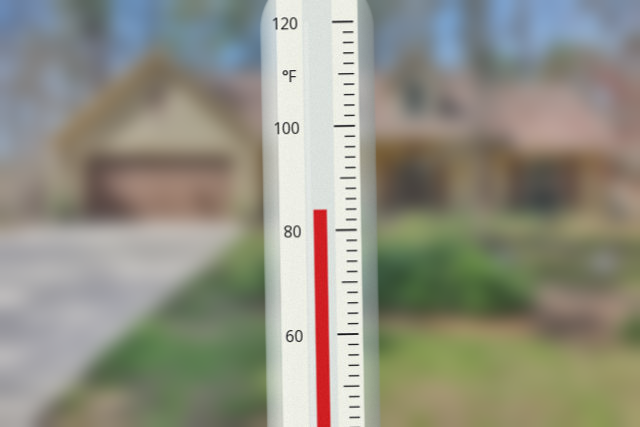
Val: 84
